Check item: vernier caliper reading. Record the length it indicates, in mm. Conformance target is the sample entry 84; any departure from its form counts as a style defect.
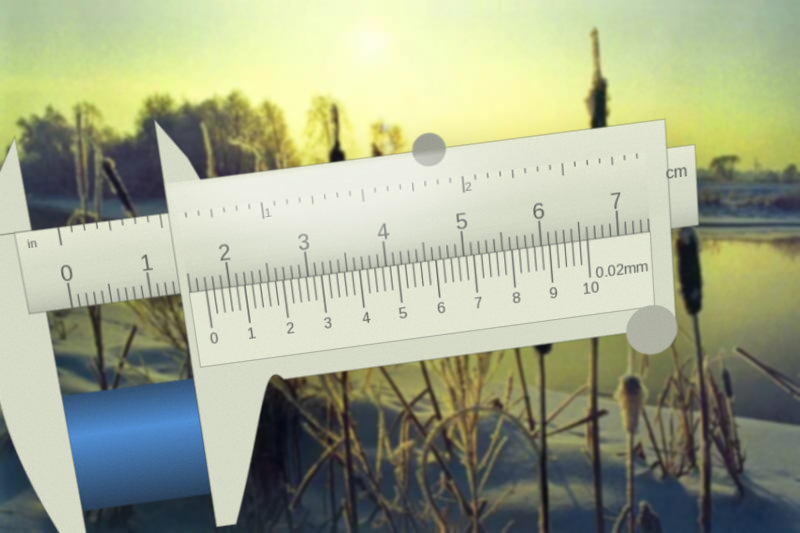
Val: 17.0
